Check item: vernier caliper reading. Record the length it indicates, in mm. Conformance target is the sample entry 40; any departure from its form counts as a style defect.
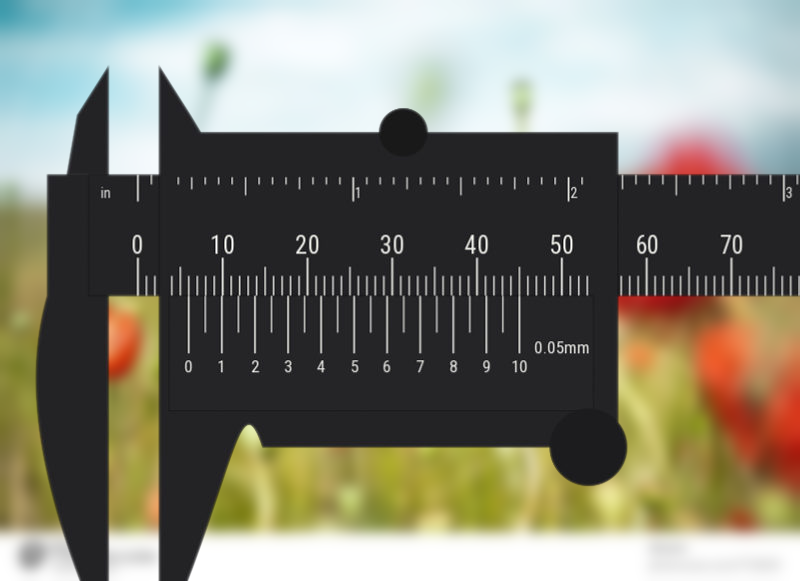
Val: 6.0
